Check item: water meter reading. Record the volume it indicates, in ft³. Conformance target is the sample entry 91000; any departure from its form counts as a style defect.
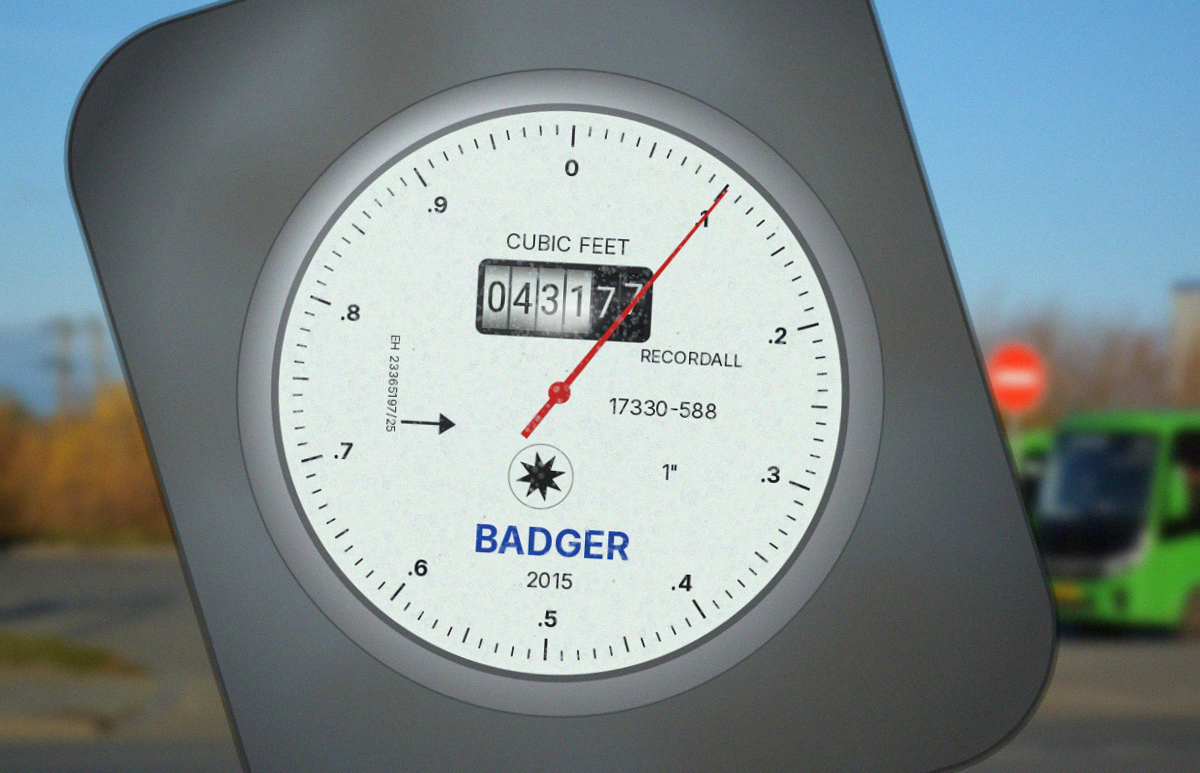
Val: 43177.10
